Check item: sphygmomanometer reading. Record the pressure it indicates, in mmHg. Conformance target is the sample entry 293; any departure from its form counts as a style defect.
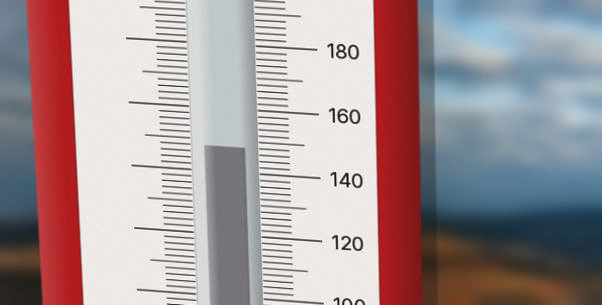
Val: 148
